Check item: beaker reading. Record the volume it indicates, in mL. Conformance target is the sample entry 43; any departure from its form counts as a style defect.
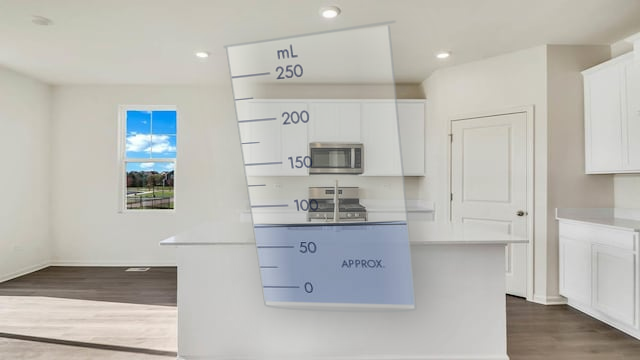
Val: 75
